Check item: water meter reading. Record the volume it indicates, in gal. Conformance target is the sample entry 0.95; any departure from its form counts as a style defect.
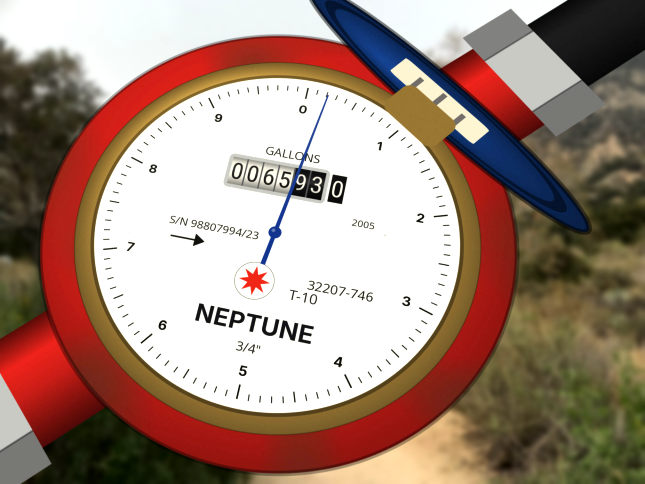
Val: 65930.2
